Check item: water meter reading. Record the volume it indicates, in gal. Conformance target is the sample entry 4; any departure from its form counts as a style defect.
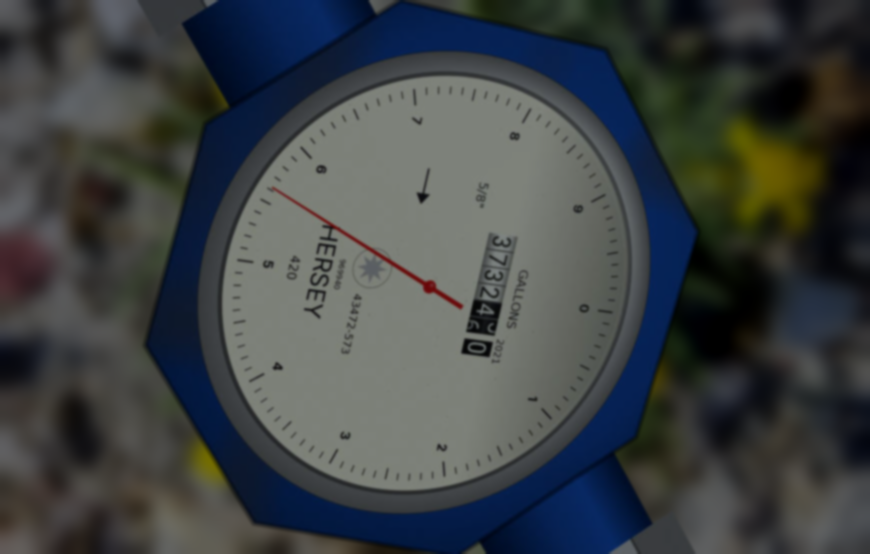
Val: 3732455.6
